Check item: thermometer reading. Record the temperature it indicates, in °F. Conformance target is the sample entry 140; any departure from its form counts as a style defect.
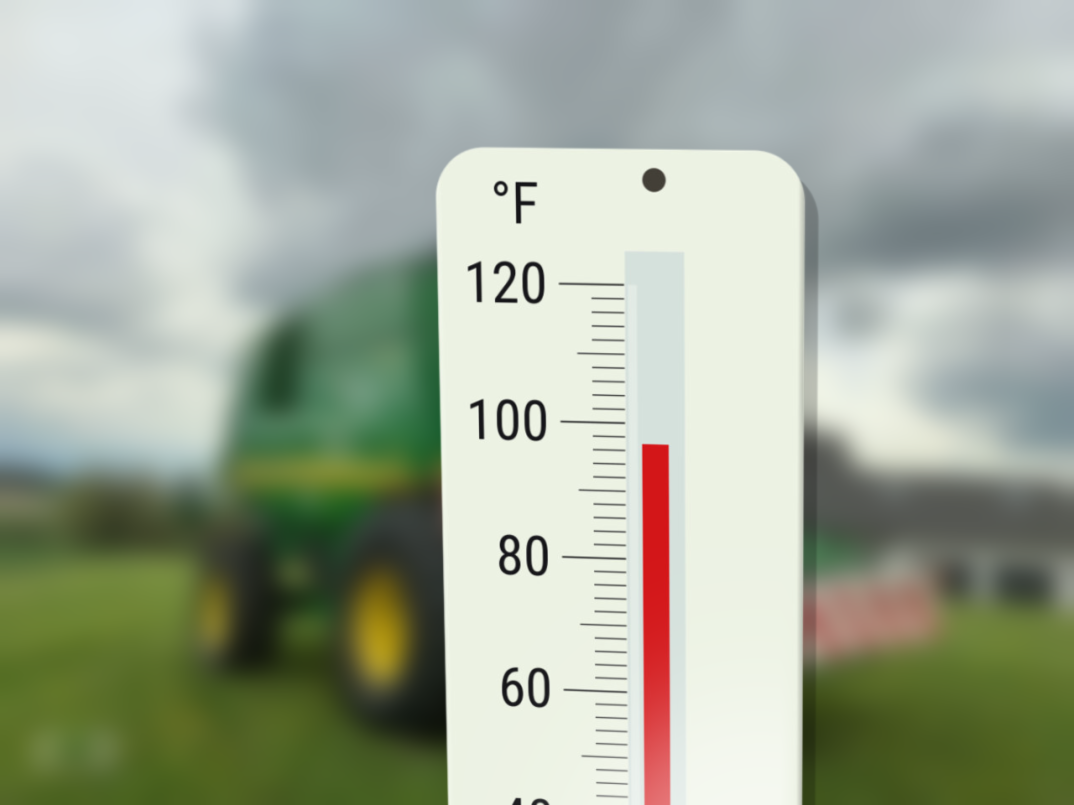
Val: 97
